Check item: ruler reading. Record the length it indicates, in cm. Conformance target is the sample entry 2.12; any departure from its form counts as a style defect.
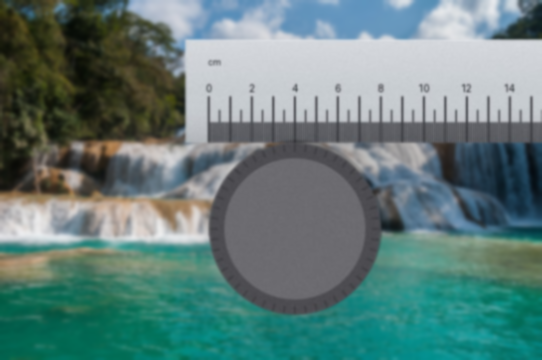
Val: 8
